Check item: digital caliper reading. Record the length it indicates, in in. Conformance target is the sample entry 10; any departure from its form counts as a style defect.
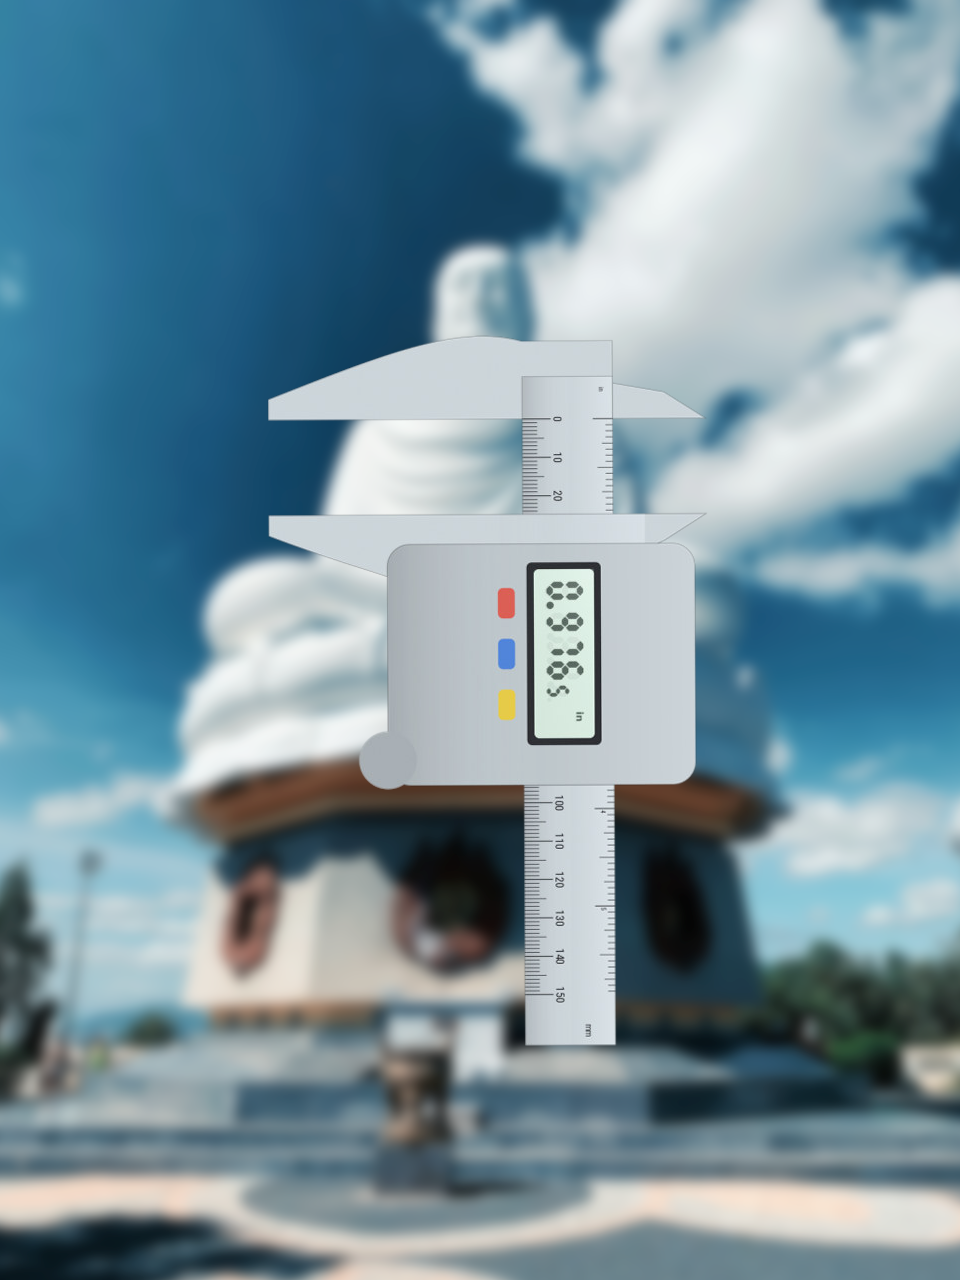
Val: 0.9765
